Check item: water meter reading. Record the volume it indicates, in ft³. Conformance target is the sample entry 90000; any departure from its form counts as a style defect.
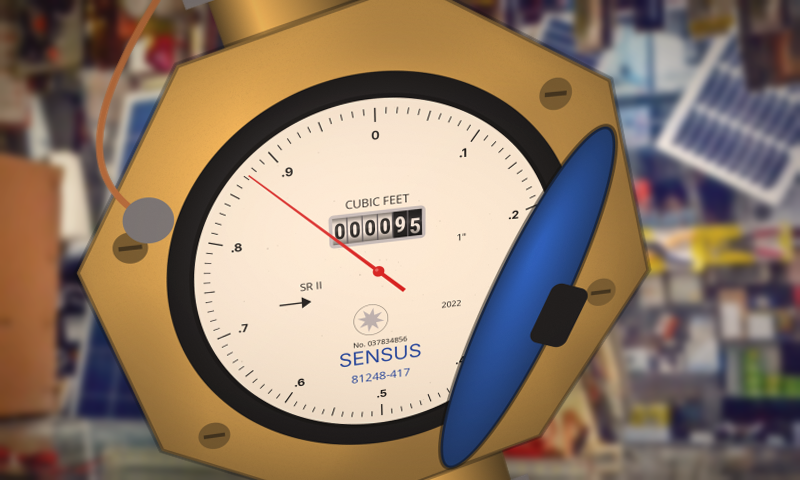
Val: 94.87
